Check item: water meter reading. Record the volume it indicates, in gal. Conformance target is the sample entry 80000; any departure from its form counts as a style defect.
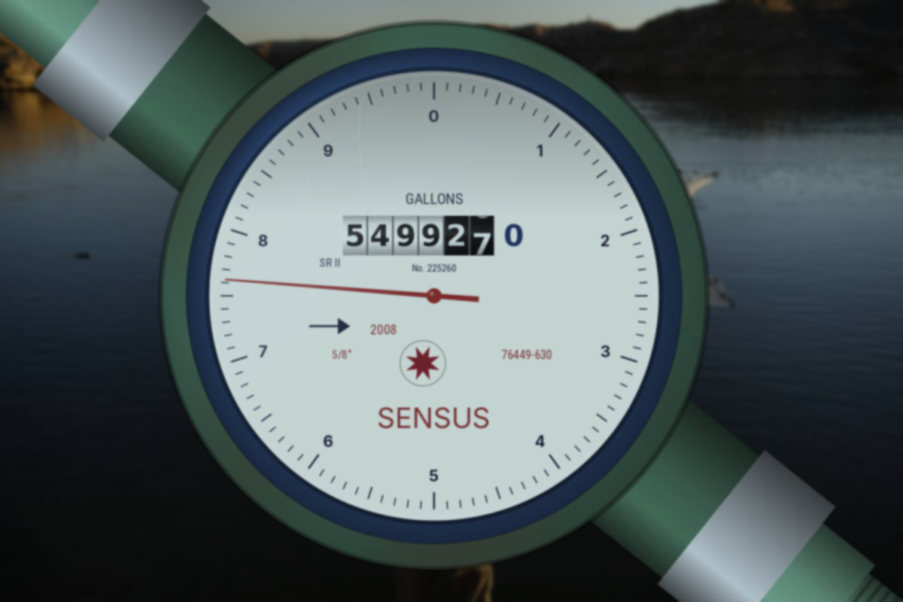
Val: 5499267.6
